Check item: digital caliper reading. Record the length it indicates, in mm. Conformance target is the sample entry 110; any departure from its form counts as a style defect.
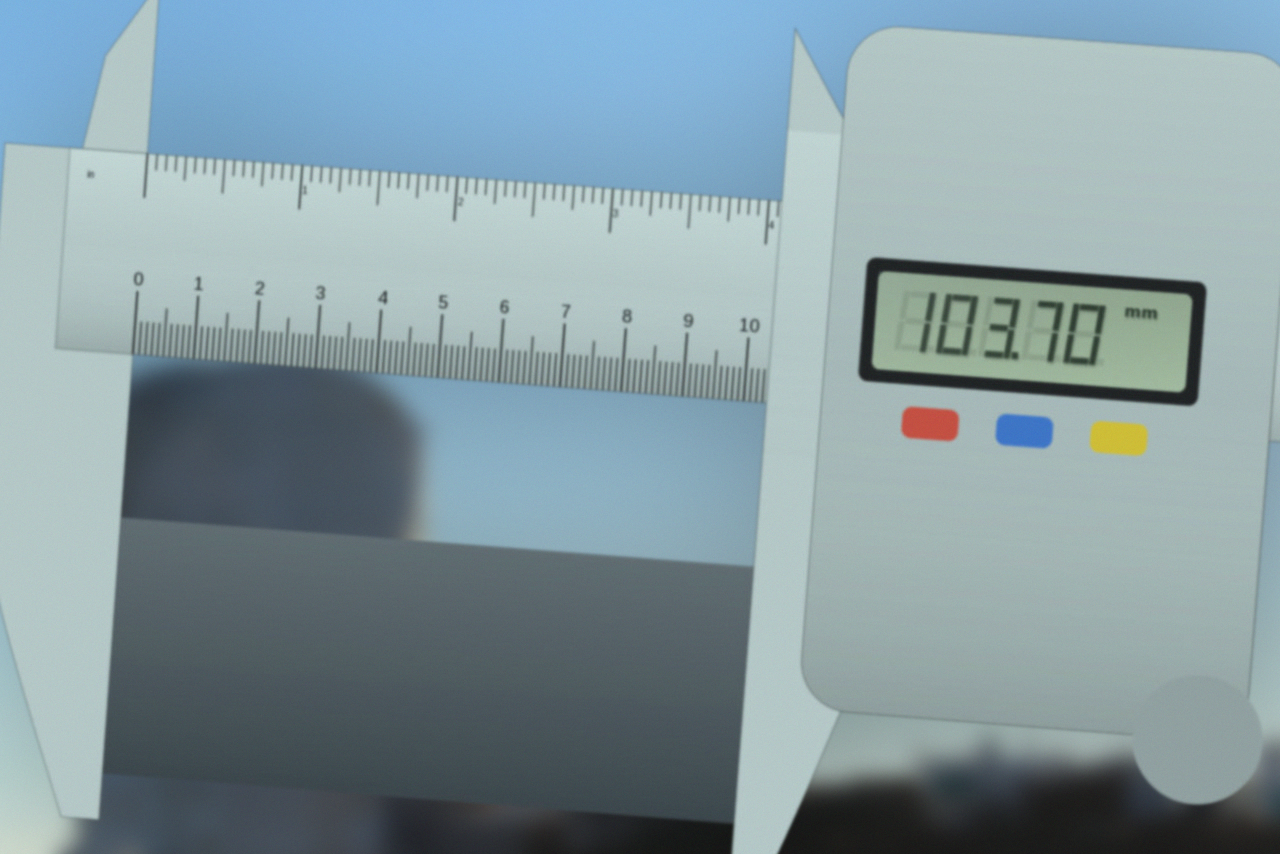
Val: 103.70
